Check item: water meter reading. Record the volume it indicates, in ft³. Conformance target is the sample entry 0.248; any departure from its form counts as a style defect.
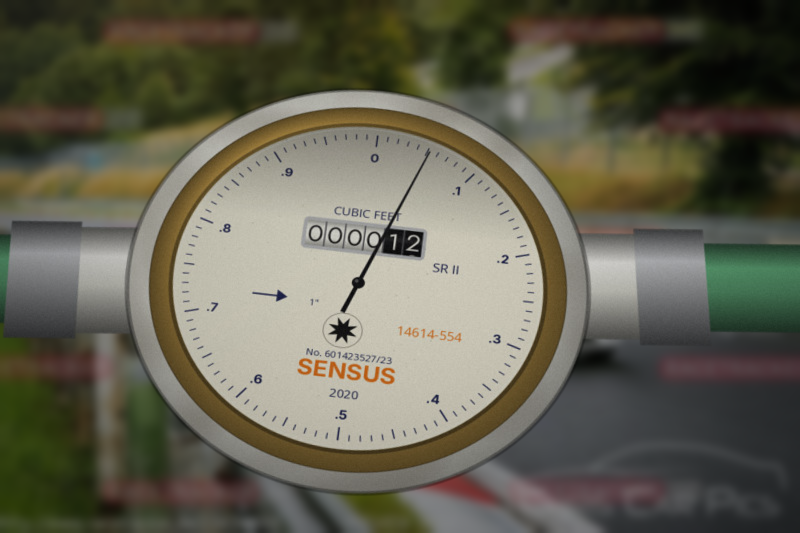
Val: 12.05
